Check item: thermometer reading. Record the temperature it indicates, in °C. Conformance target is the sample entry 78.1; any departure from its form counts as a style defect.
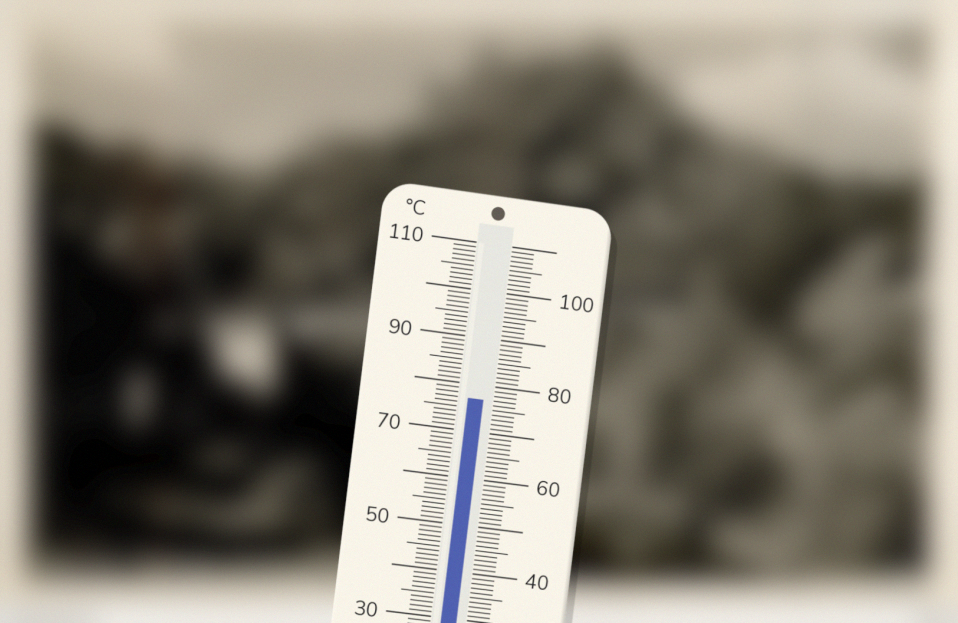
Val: 77
